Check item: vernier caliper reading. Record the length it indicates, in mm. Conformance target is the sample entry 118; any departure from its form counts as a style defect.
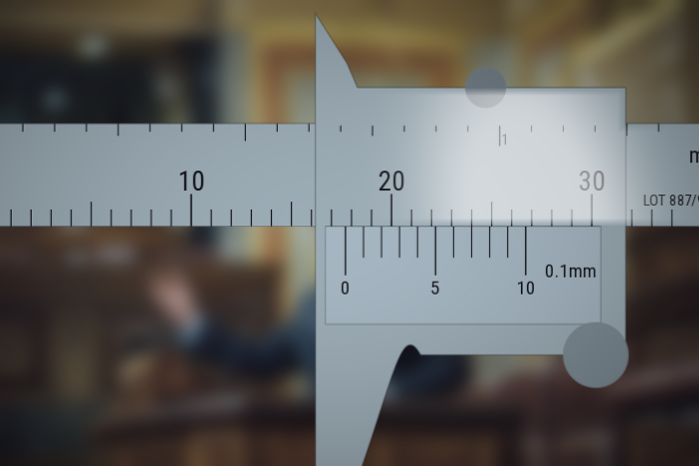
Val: 17.7
